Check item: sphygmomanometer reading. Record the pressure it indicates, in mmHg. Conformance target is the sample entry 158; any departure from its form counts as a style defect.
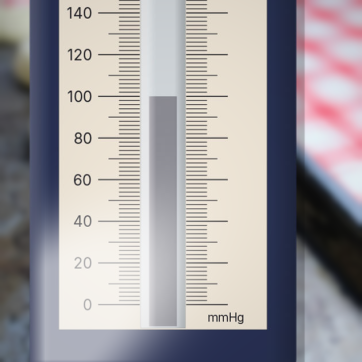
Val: 100
